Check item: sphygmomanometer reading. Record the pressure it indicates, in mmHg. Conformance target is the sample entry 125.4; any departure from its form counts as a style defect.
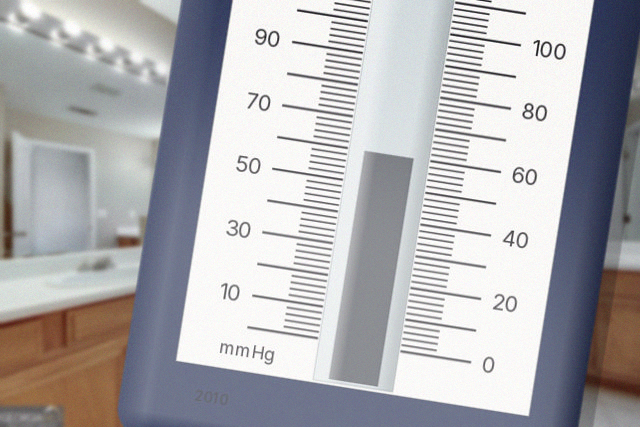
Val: 60
